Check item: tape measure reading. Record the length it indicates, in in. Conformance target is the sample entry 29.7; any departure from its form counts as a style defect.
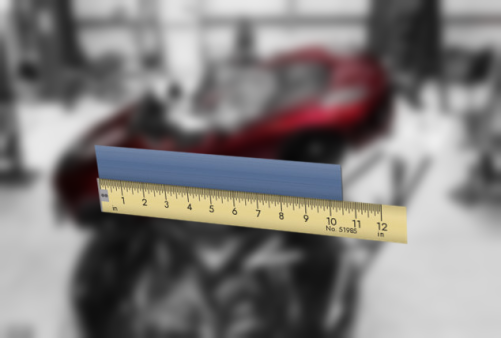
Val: 10.5
